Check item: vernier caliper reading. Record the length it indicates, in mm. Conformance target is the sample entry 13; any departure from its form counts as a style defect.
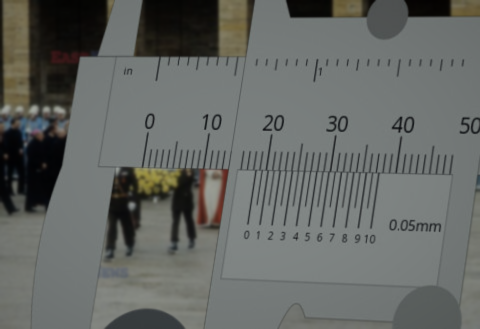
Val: 18.4
